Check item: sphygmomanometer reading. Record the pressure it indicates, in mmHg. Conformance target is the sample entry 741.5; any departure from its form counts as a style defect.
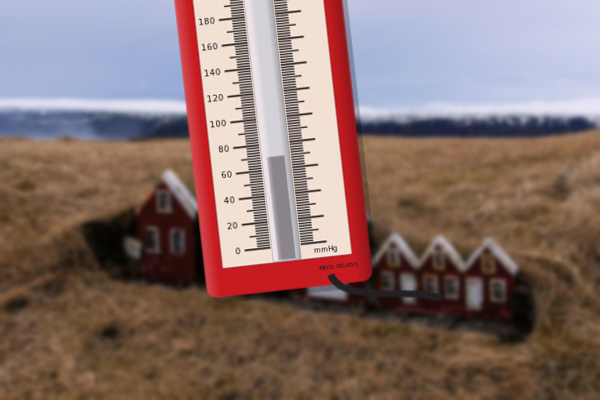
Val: 70
